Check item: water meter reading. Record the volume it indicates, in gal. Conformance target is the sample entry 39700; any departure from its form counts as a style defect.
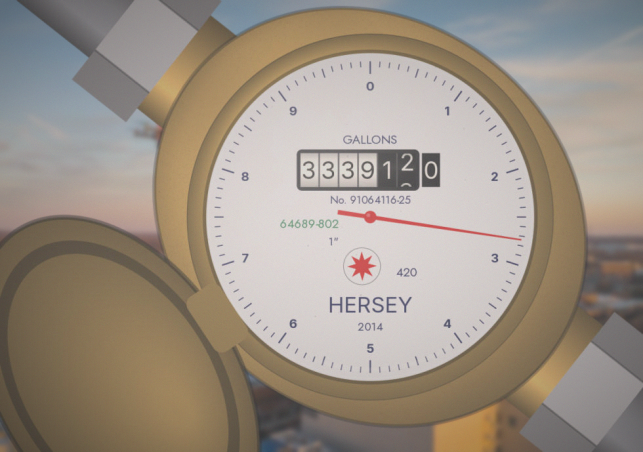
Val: 3339122.7
